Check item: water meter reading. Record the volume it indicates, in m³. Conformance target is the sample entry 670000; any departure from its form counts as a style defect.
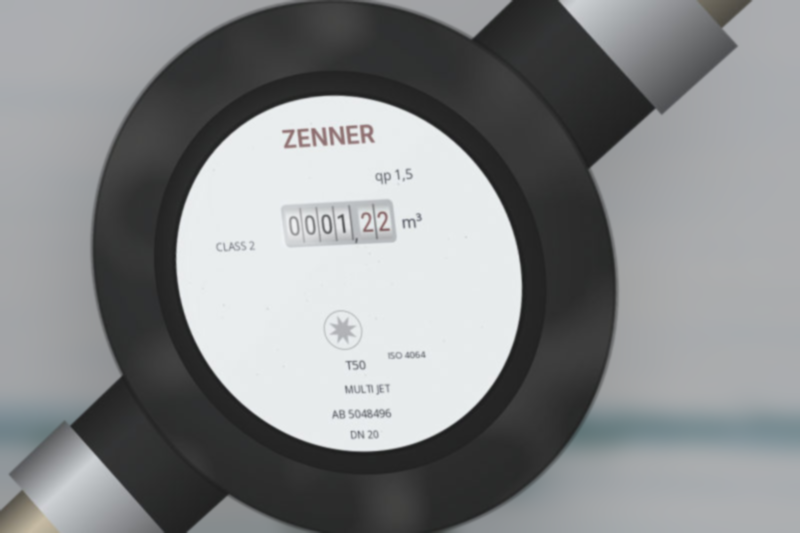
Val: 1.22
